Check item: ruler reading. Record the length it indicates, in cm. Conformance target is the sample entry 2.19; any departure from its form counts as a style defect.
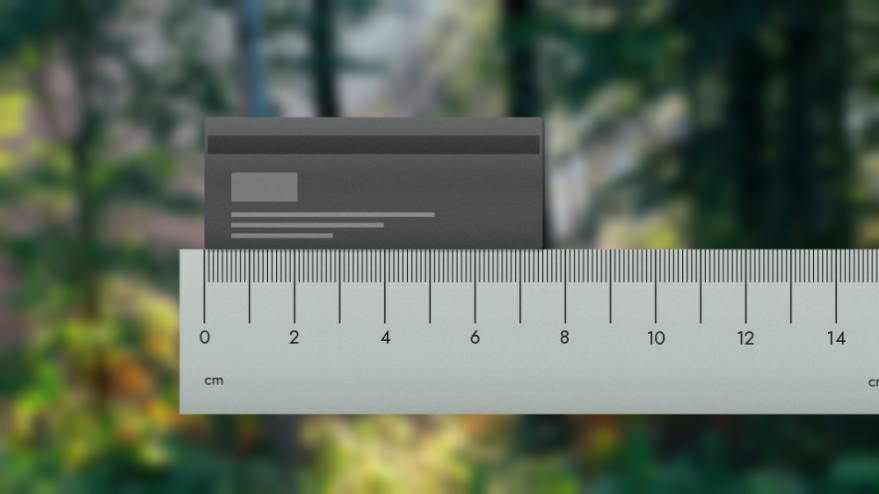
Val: 7.5
